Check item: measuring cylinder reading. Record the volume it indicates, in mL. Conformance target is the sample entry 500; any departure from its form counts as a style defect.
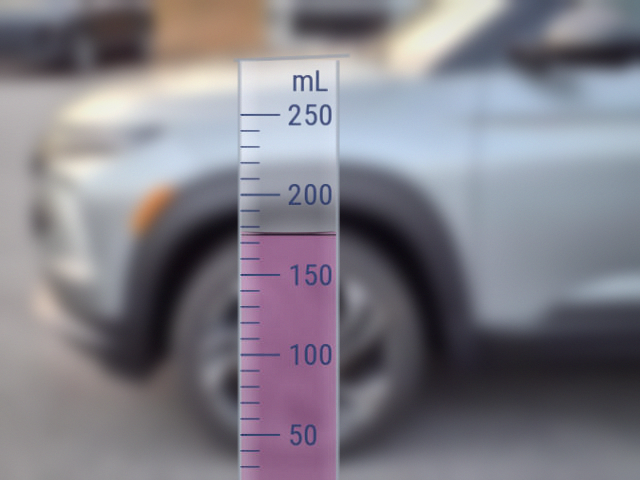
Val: 175
